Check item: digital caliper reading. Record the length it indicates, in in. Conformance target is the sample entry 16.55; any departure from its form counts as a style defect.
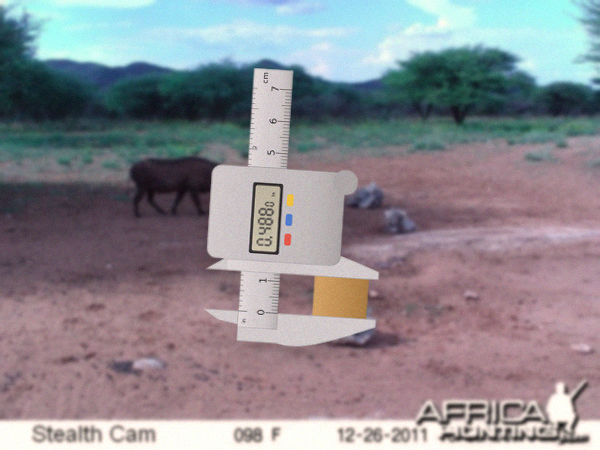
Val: 0.4880
